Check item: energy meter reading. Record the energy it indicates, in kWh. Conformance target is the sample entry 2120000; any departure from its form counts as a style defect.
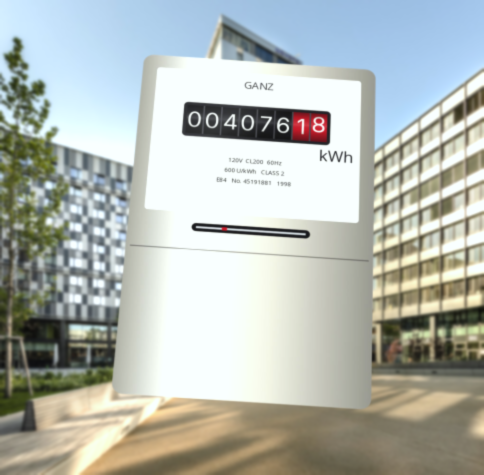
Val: 4076.18
